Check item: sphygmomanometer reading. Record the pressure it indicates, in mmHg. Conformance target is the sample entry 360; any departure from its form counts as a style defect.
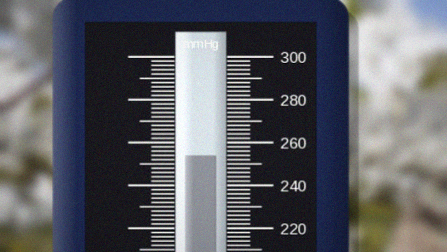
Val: 254
